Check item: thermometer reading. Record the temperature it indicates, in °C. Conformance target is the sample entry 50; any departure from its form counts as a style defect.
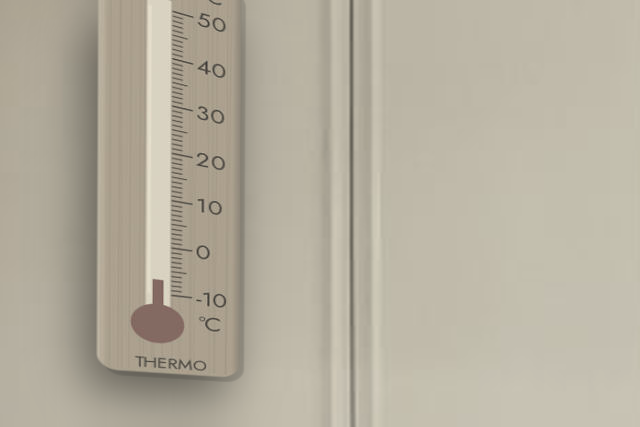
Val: -7
